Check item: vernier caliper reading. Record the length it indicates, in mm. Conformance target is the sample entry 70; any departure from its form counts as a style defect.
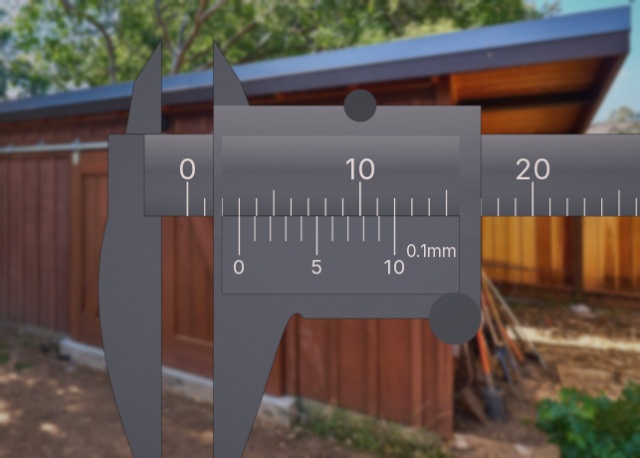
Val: 3.0
